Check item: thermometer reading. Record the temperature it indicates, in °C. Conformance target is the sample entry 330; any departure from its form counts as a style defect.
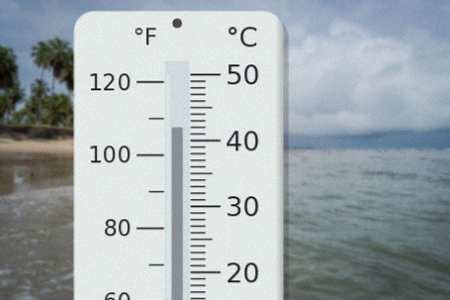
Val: 42
